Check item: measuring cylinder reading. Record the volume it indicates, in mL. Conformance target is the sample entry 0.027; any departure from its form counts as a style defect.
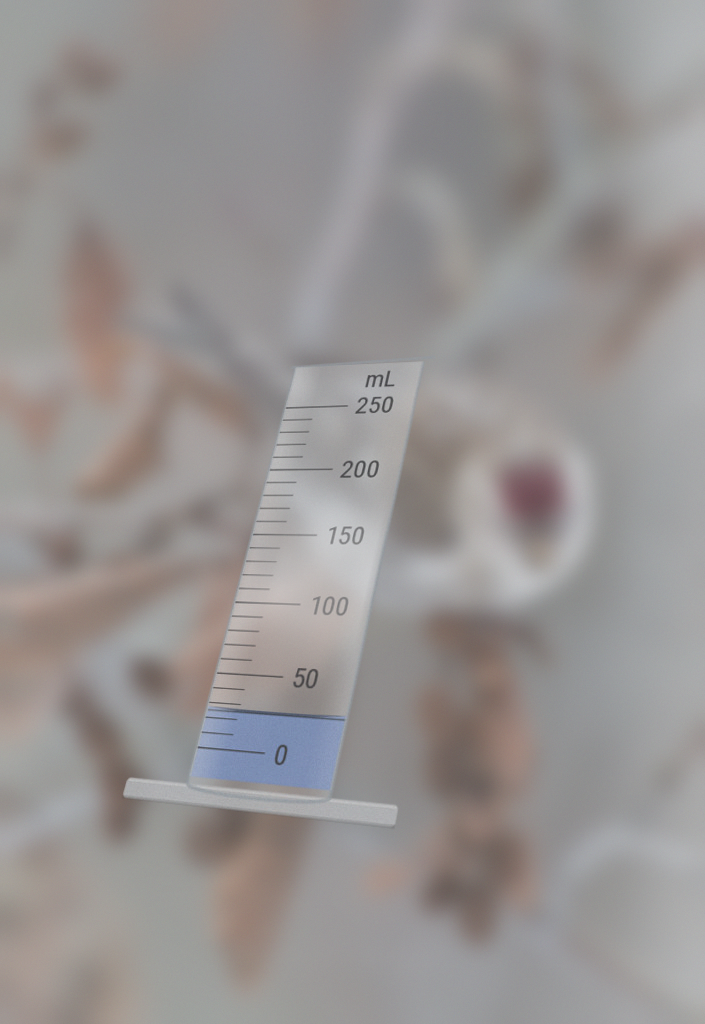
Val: 25
